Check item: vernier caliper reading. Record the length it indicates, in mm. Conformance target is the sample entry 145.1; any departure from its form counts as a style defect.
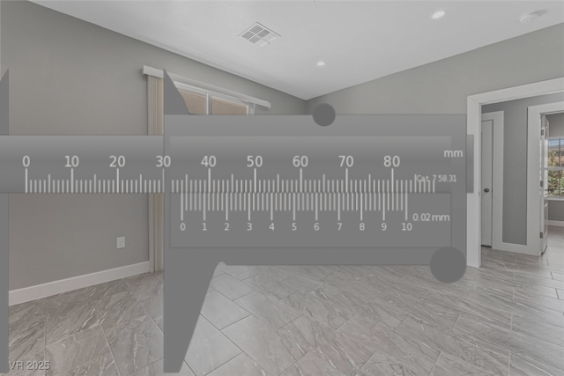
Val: 34.0
